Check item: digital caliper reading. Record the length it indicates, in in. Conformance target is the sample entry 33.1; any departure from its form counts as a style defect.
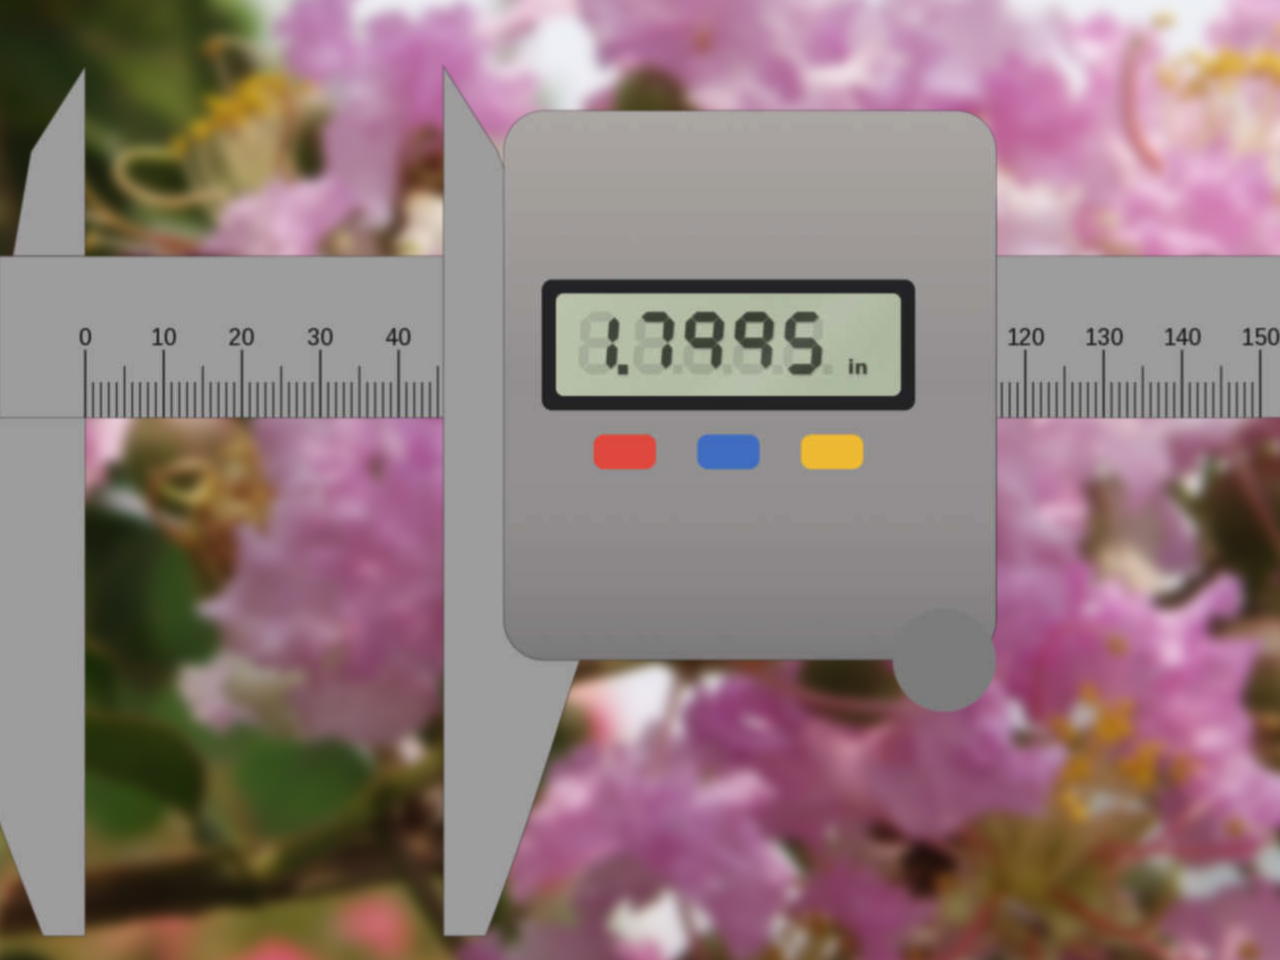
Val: 1.7995
